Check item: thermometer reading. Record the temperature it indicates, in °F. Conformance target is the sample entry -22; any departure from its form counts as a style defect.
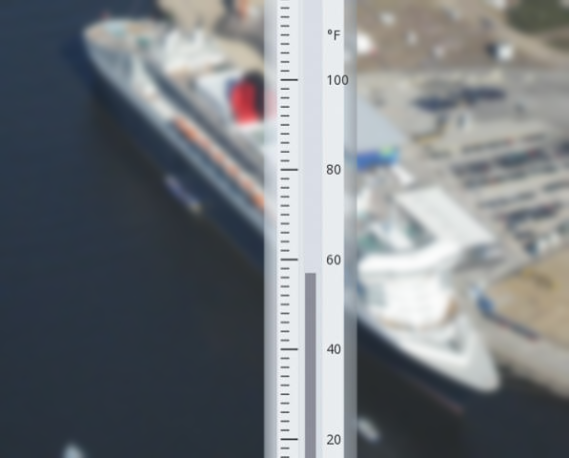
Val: 57
